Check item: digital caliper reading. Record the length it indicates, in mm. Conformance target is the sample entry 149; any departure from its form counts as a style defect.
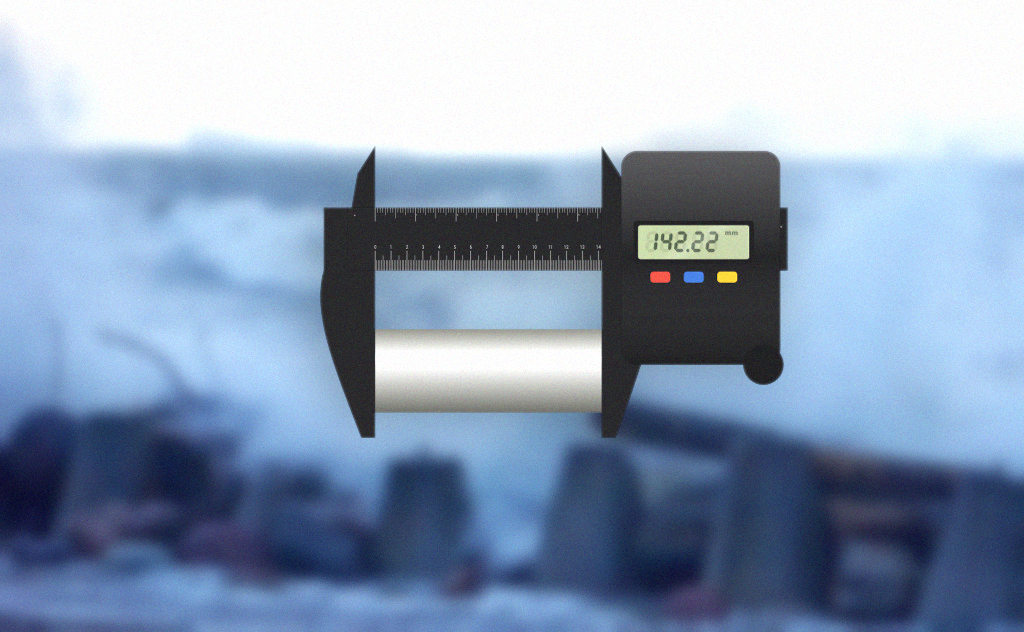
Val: 142.22
